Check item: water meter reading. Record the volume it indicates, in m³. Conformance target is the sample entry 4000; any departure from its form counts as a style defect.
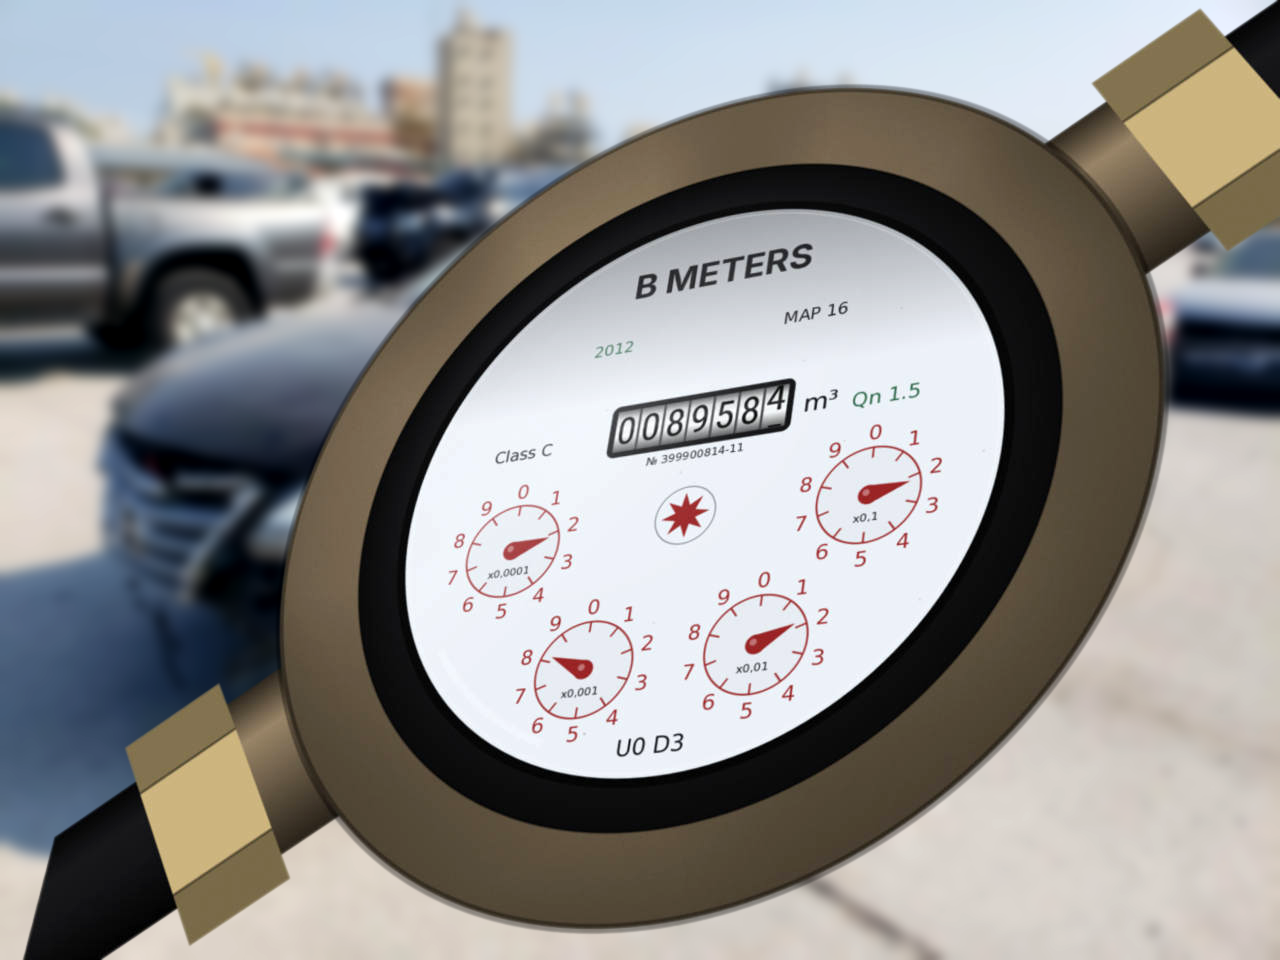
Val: 89584.2182
